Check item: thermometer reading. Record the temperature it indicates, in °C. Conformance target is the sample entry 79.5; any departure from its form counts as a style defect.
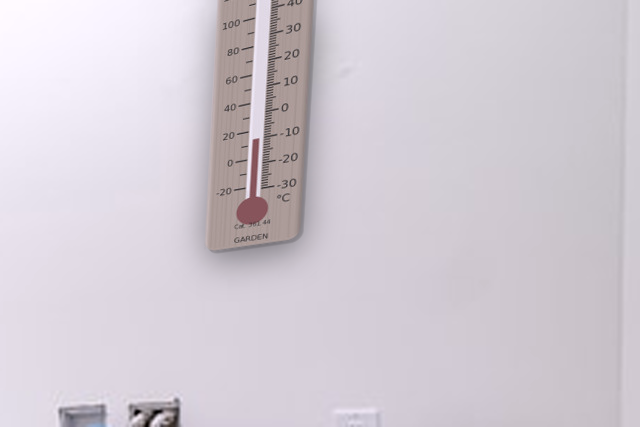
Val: -10
